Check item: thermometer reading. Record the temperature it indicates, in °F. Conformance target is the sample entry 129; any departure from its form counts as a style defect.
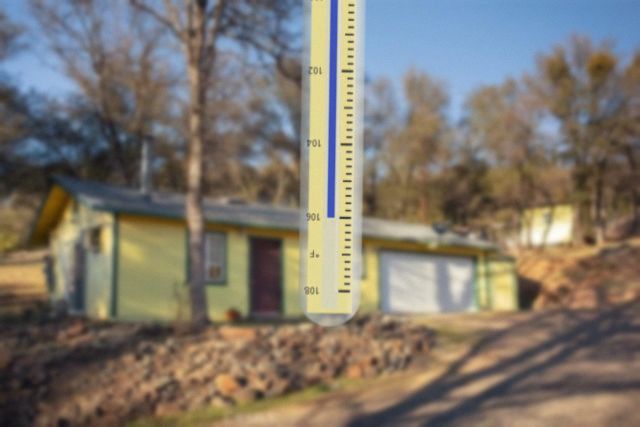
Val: 106
